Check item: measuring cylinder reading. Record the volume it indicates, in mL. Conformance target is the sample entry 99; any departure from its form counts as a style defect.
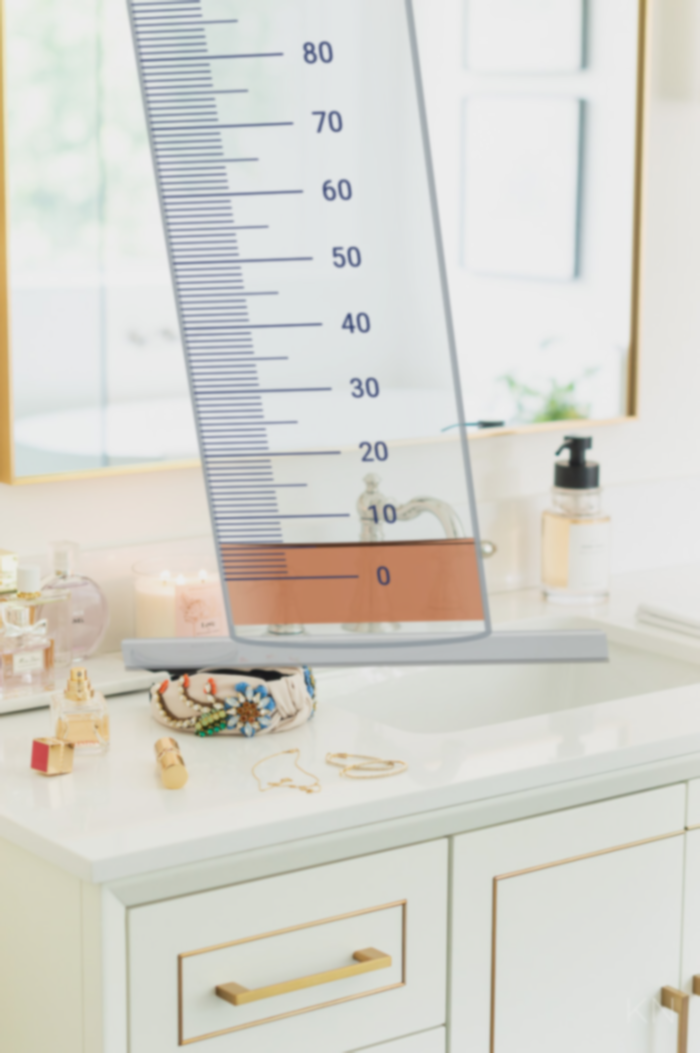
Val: 5
